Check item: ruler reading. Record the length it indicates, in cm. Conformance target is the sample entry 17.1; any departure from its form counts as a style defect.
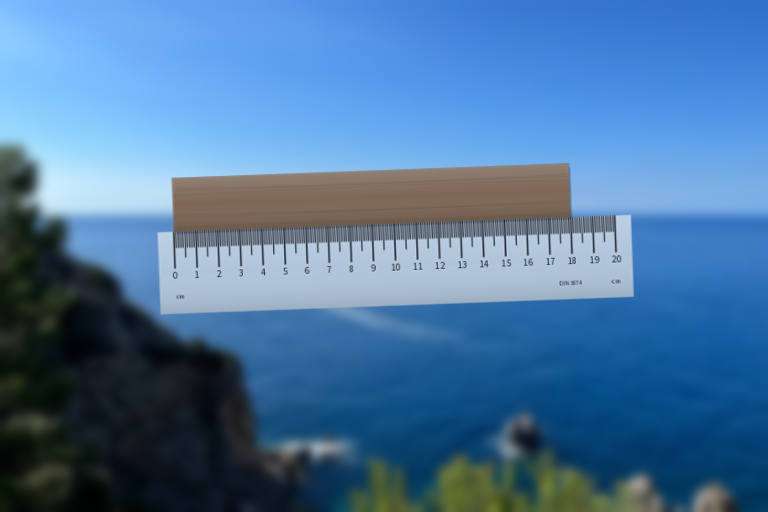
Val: 18
